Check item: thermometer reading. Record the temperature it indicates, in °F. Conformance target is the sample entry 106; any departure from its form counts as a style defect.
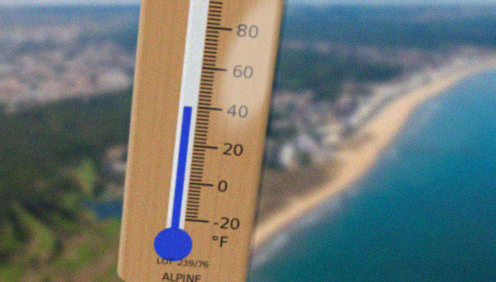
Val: 40
